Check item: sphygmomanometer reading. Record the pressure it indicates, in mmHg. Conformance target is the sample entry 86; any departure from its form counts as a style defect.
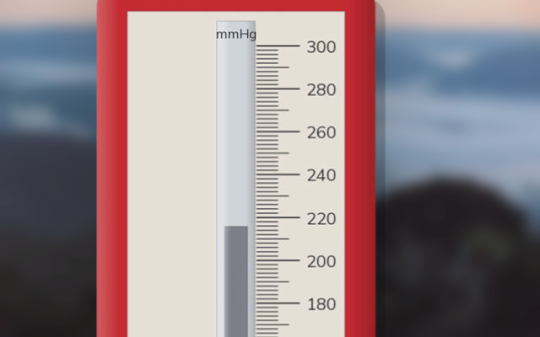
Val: 216
